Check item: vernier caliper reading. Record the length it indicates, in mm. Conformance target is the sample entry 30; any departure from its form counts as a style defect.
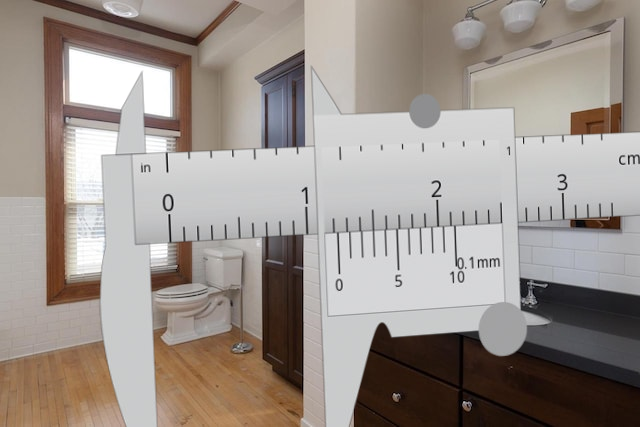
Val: 12.3
